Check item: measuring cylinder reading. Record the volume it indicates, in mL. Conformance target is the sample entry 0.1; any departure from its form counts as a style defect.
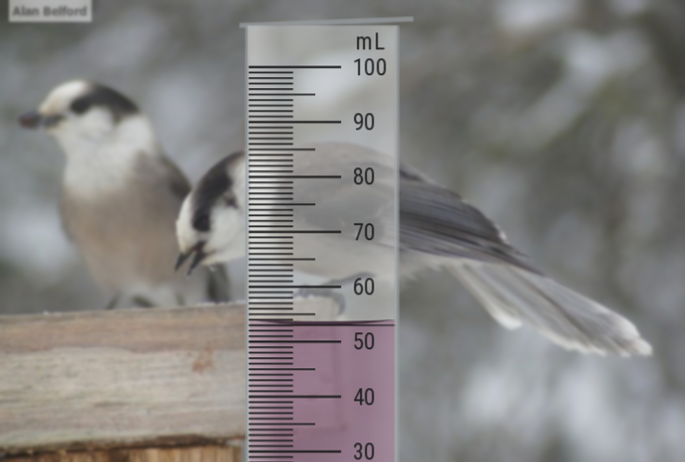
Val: 53
